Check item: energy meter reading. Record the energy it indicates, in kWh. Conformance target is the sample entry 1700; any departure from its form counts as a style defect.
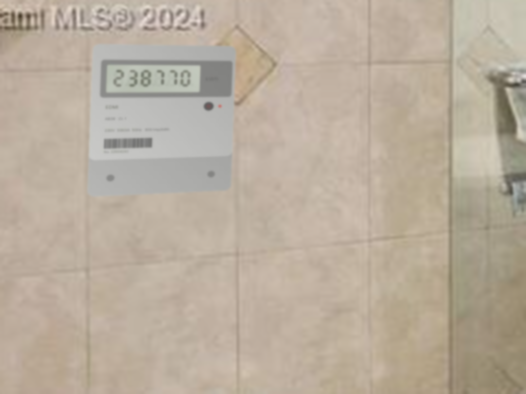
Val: 238770
